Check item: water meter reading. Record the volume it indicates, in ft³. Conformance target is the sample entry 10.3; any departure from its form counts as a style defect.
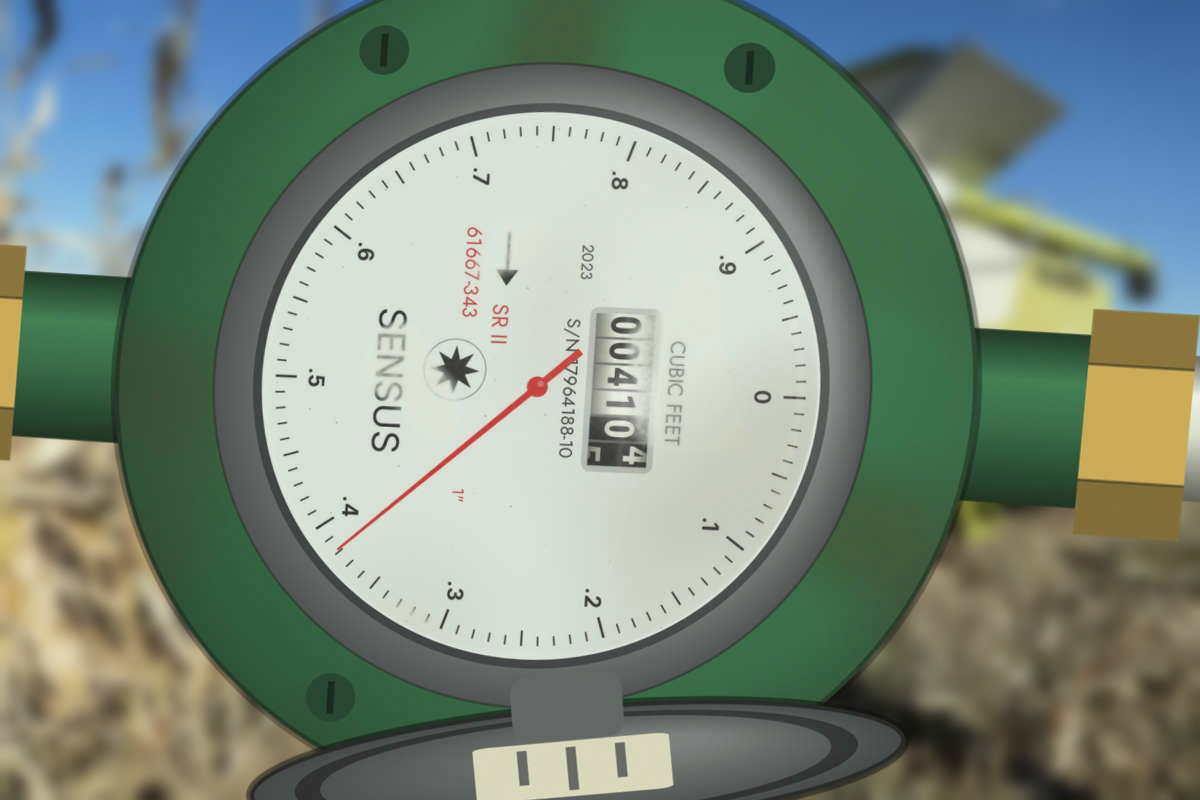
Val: 4104.38
